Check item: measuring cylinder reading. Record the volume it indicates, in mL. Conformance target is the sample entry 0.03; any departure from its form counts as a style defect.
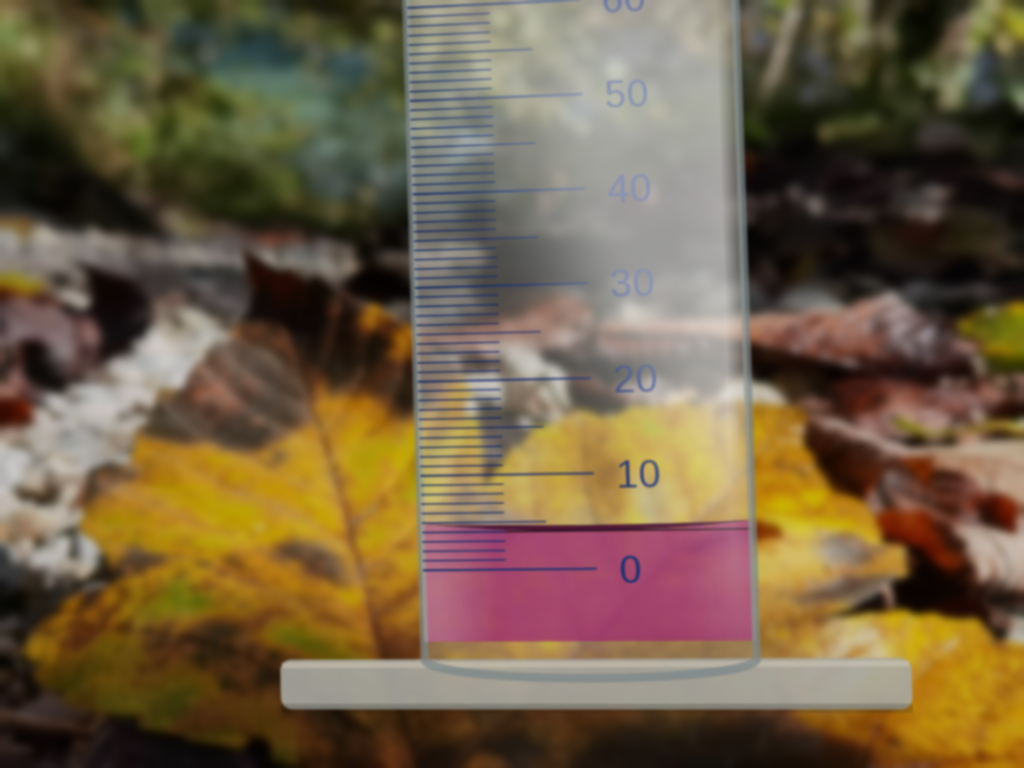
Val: 4
